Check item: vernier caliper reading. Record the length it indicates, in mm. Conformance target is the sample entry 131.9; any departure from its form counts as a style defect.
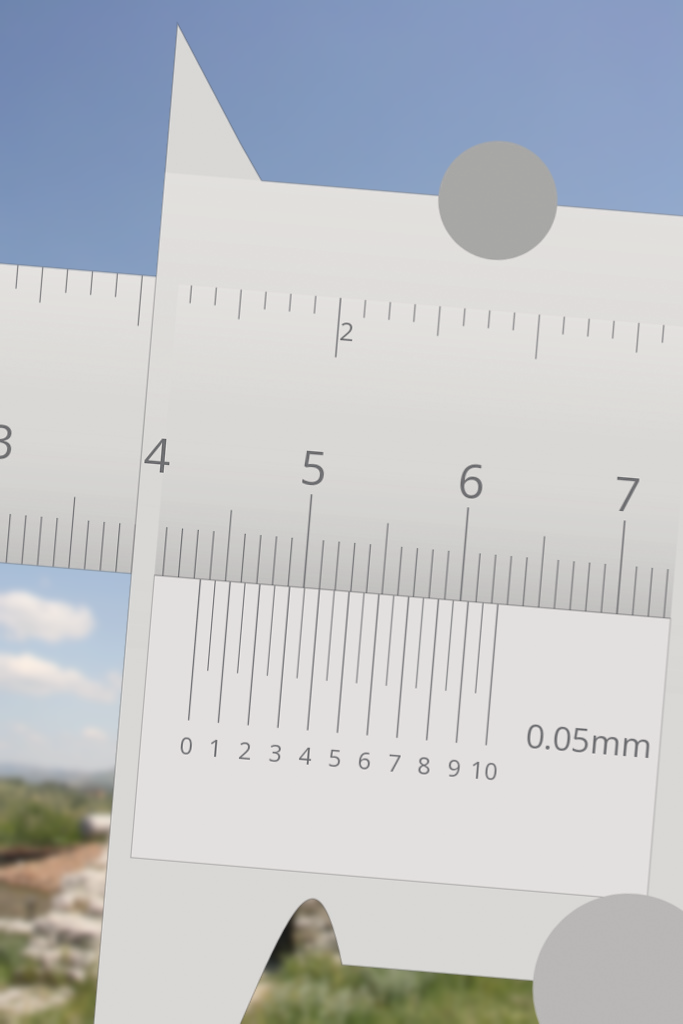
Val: 43.4
